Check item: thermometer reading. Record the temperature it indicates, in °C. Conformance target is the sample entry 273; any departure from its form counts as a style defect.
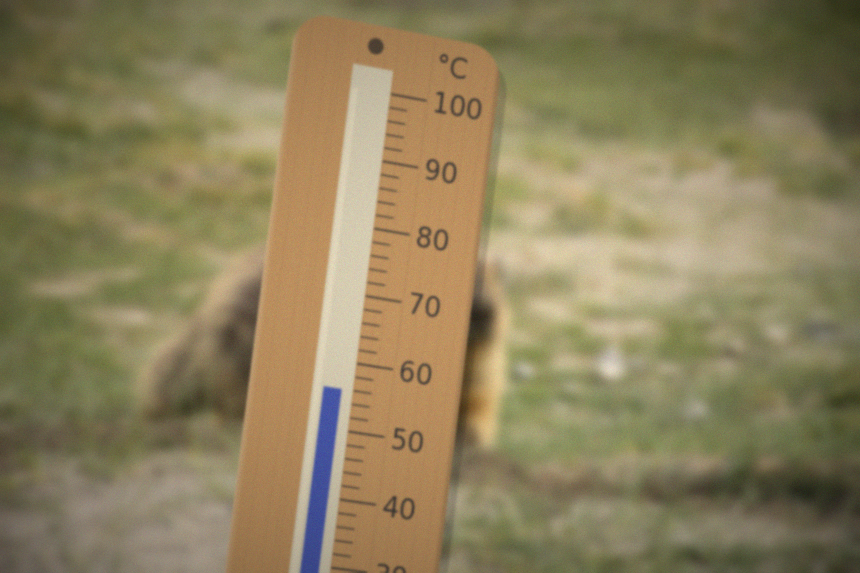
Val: 56
